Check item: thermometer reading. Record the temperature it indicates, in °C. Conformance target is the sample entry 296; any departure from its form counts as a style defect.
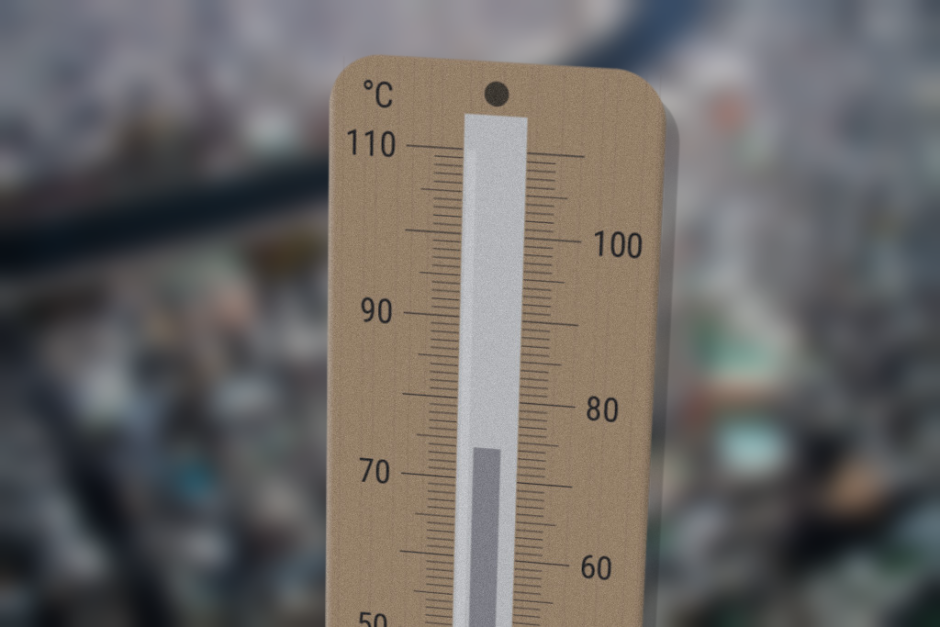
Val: 74
